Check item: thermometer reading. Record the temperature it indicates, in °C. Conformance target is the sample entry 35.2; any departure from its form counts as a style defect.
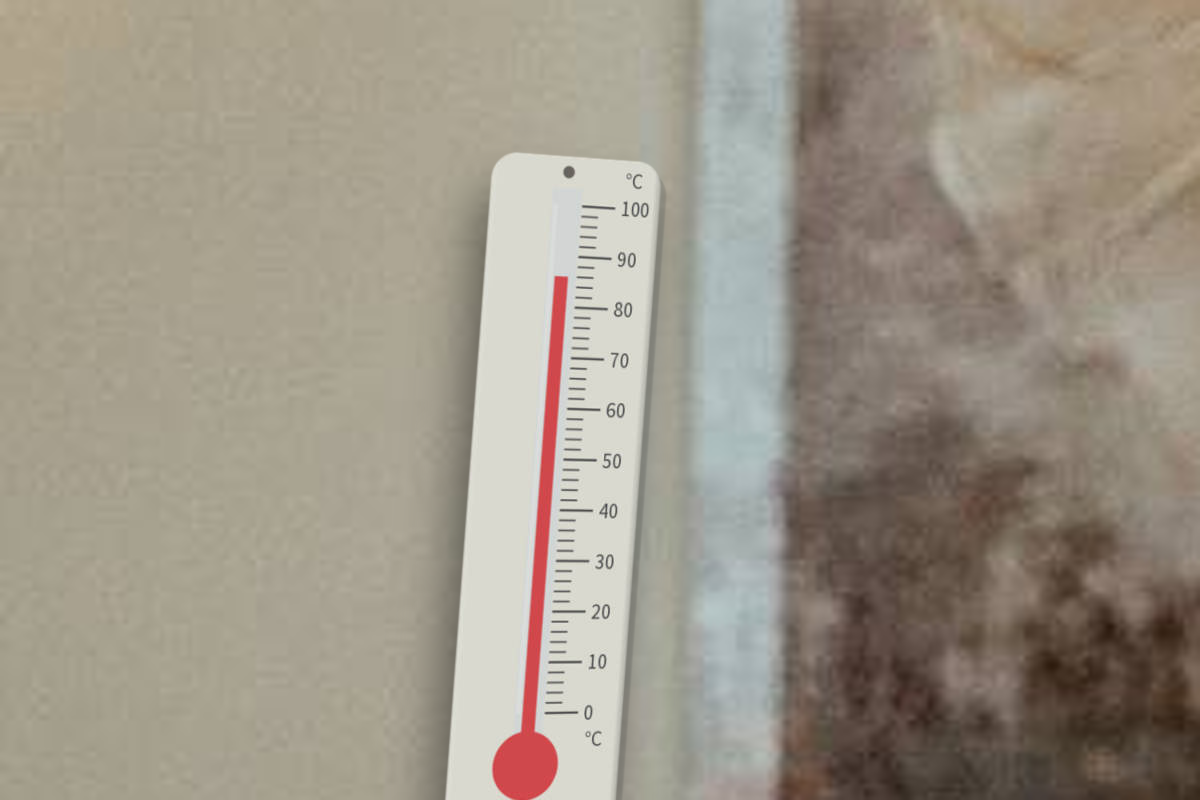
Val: 86
